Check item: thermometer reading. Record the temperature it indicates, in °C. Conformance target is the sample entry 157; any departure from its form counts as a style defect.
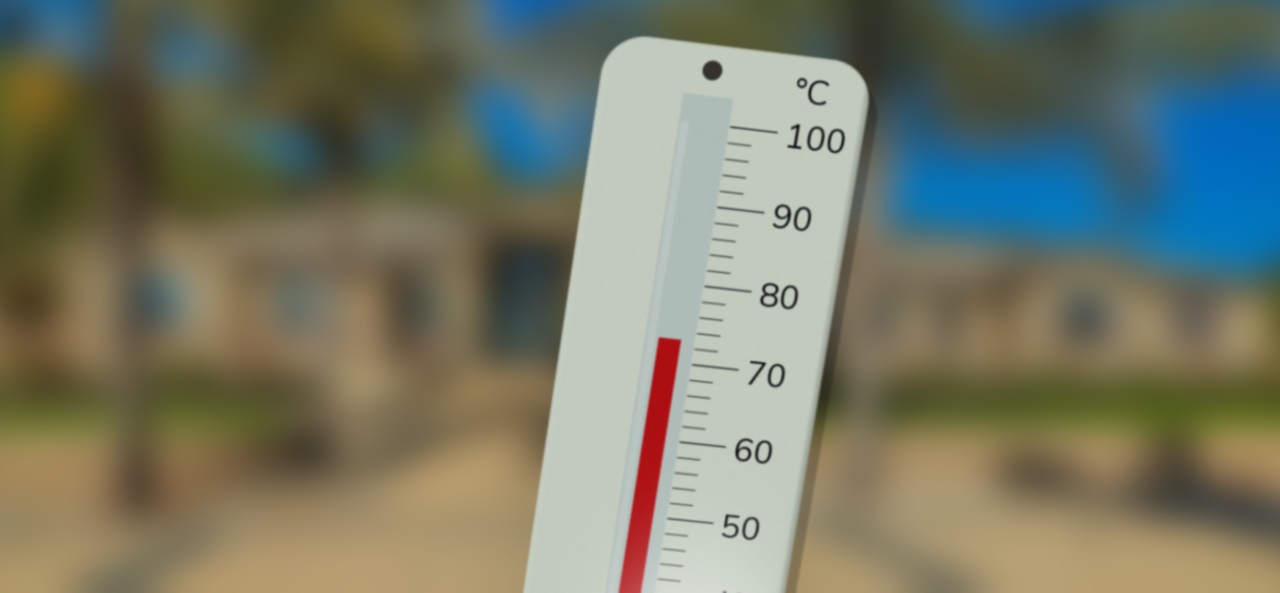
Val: 73
